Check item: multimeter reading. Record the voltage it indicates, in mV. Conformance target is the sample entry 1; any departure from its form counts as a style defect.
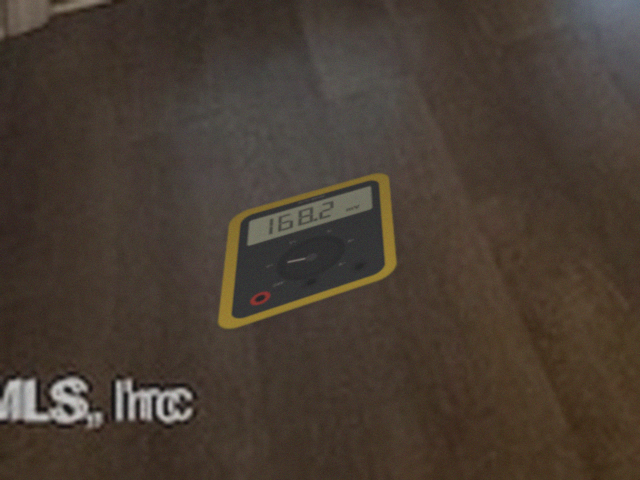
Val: 168.2
